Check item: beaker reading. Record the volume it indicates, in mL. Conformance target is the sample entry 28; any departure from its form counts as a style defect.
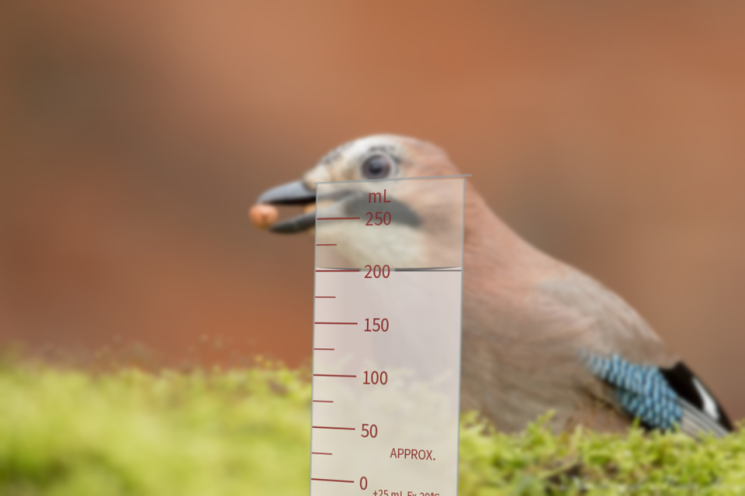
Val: 200
